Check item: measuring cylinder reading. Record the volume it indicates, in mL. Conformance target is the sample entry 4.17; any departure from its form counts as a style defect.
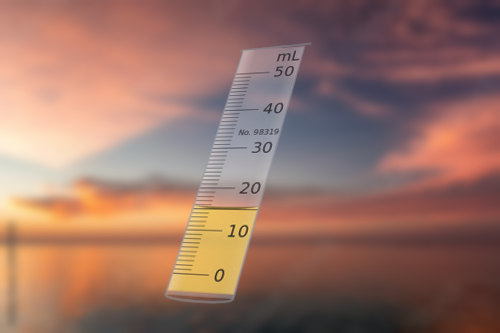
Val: 15
